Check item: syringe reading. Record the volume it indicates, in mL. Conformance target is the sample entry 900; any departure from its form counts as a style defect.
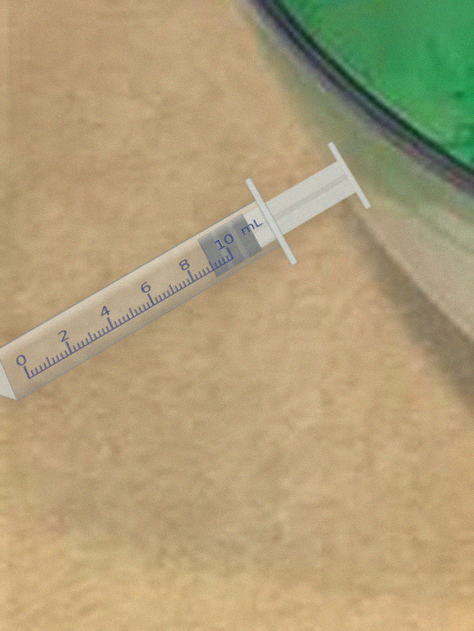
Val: 9
